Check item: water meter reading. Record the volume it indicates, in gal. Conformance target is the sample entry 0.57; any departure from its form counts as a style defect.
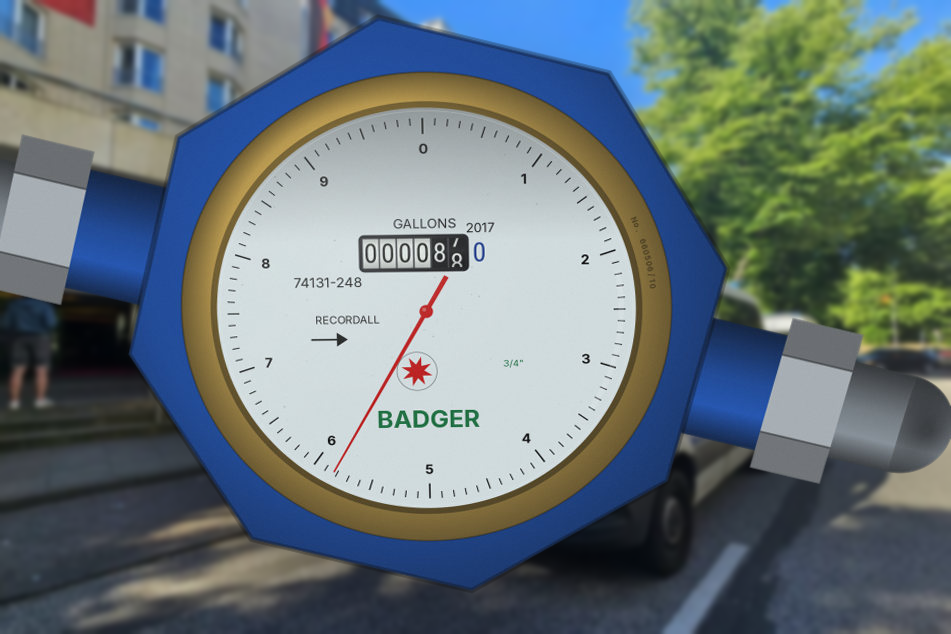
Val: 875.8
